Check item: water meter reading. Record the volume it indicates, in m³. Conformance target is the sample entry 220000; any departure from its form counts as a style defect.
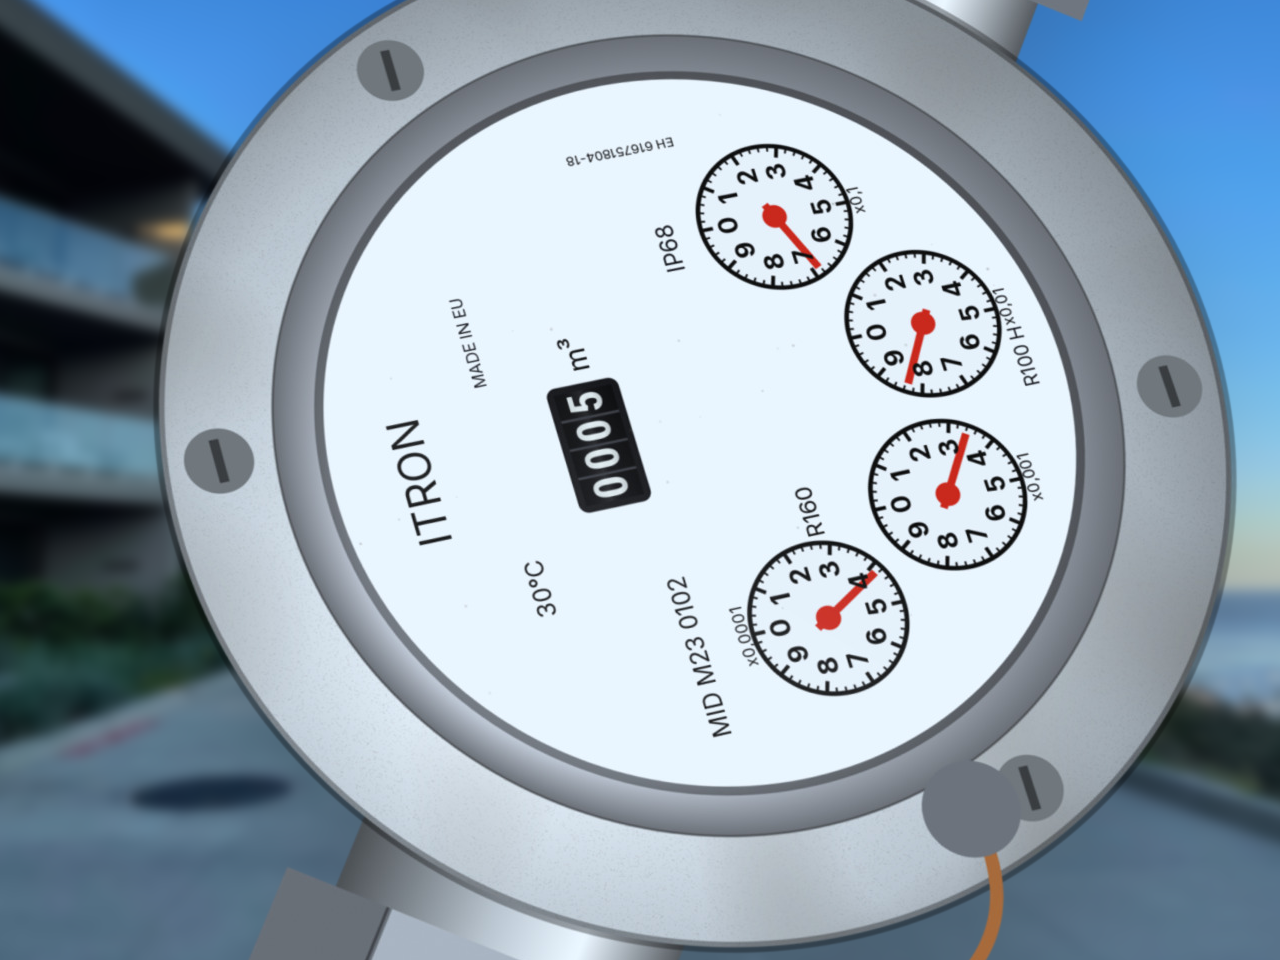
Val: 5.6834
